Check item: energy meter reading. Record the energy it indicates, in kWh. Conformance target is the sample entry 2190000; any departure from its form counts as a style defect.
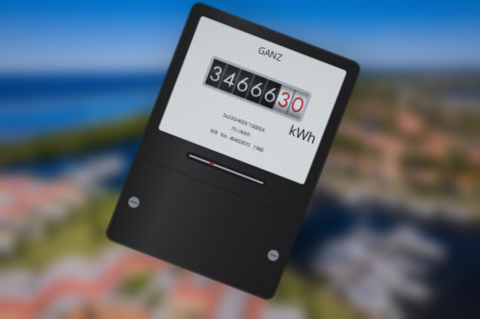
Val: 34666.30
